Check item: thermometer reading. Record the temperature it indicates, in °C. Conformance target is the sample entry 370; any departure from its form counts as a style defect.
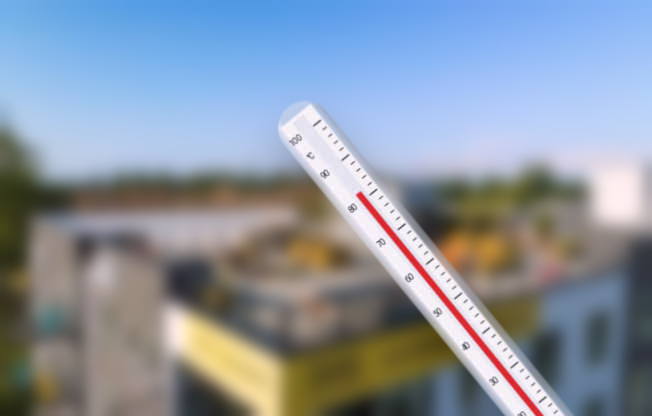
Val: 82
